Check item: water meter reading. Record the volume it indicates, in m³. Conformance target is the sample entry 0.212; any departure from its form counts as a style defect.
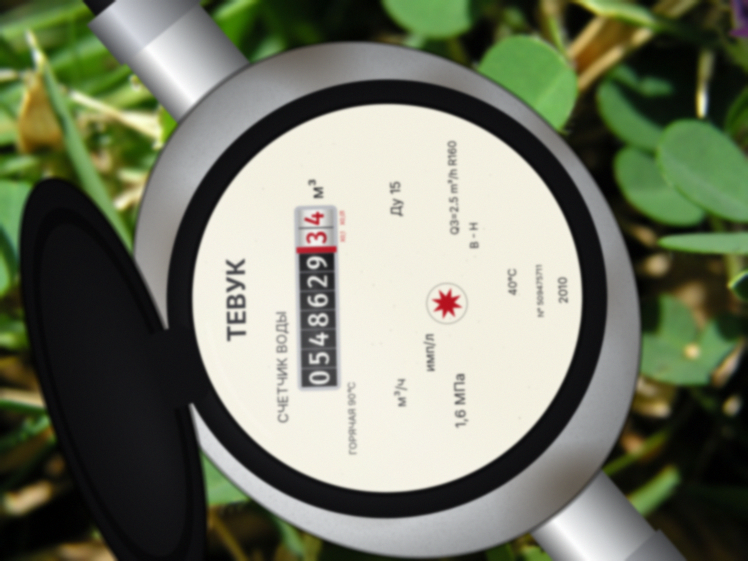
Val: 548629.34
